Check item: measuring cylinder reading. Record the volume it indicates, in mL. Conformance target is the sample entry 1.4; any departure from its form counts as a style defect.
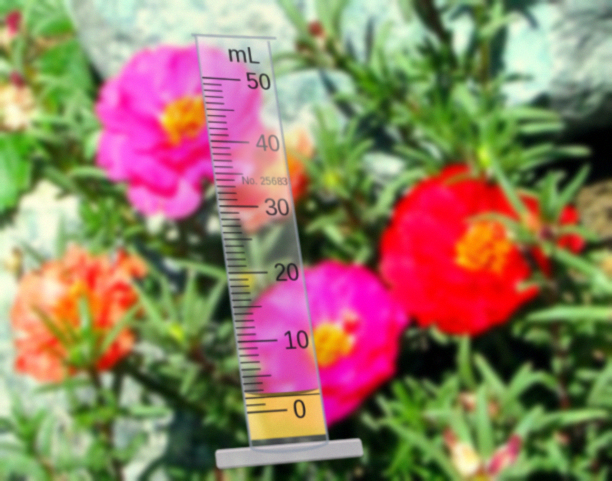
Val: 2
